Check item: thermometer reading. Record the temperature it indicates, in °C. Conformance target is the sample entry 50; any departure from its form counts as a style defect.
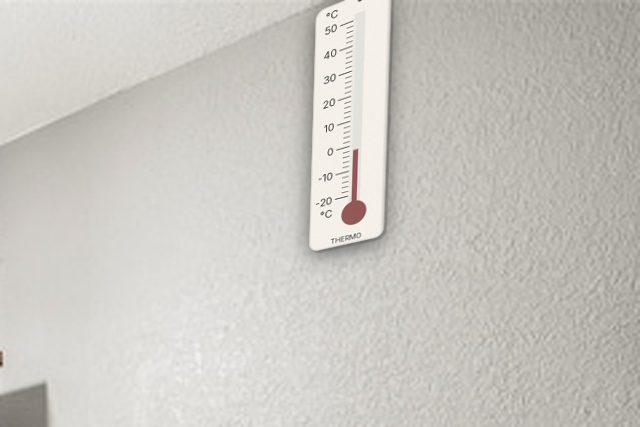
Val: -2
